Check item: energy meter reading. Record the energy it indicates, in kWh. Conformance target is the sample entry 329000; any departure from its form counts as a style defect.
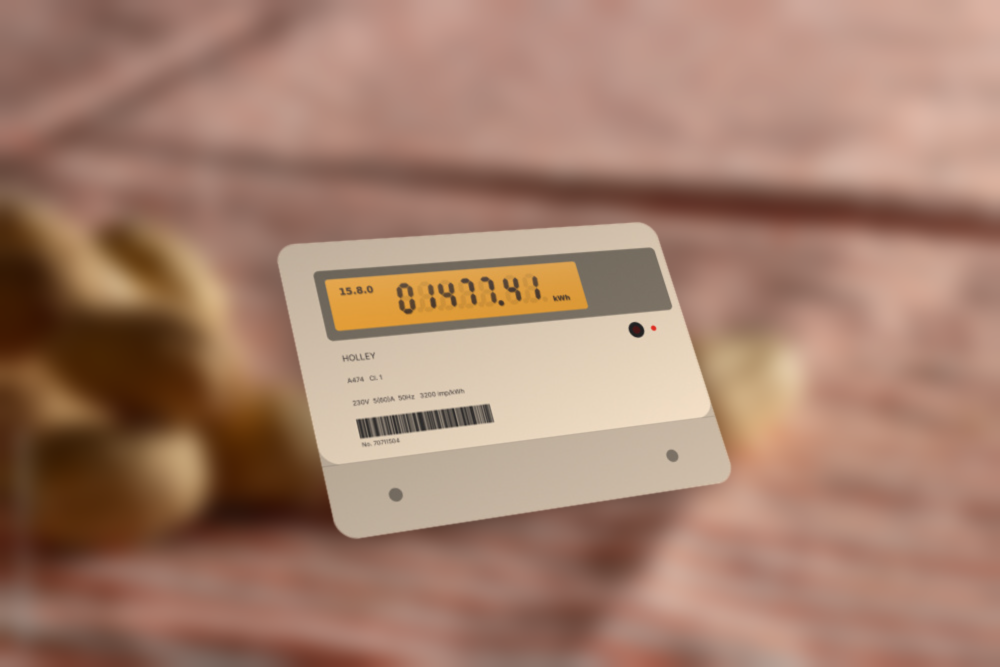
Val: 1477.41
